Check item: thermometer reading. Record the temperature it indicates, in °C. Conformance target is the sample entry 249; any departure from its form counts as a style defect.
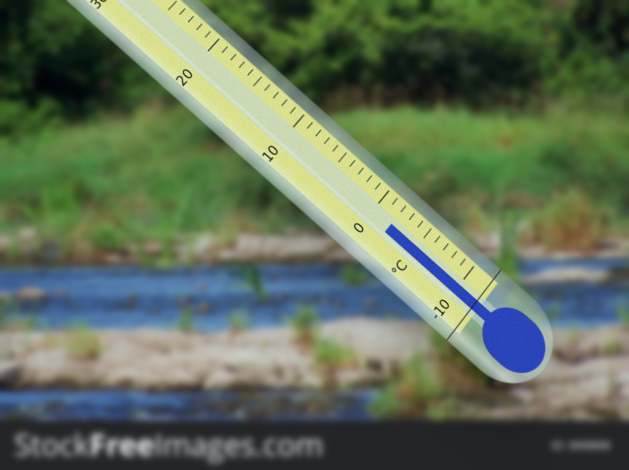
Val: -2
